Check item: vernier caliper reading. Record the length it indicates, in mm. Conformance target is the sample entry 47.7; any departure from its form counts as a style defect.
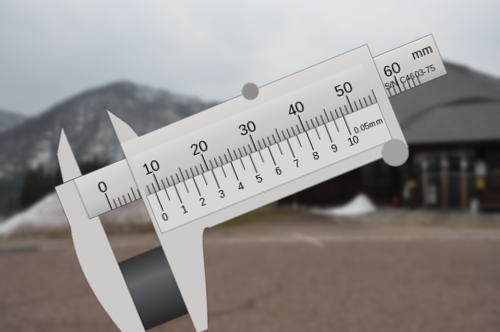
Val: 9.0
